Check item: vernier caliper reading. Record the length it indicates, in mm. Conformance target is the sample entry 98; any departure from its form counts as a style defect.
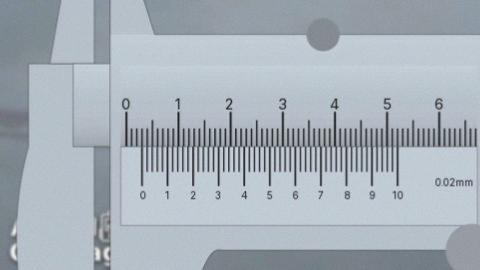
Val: 3.0
